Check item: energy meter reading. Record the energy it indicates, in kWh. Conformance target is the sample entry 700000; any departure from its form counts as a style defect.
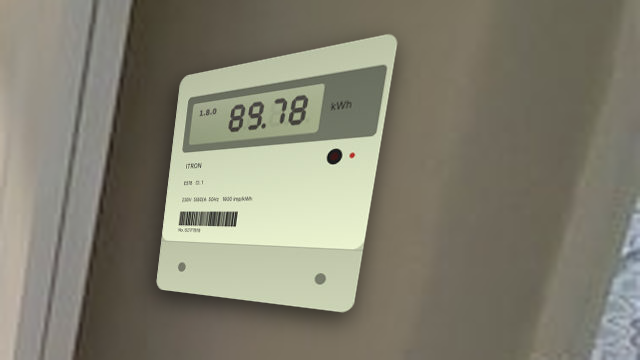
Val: 89.78
